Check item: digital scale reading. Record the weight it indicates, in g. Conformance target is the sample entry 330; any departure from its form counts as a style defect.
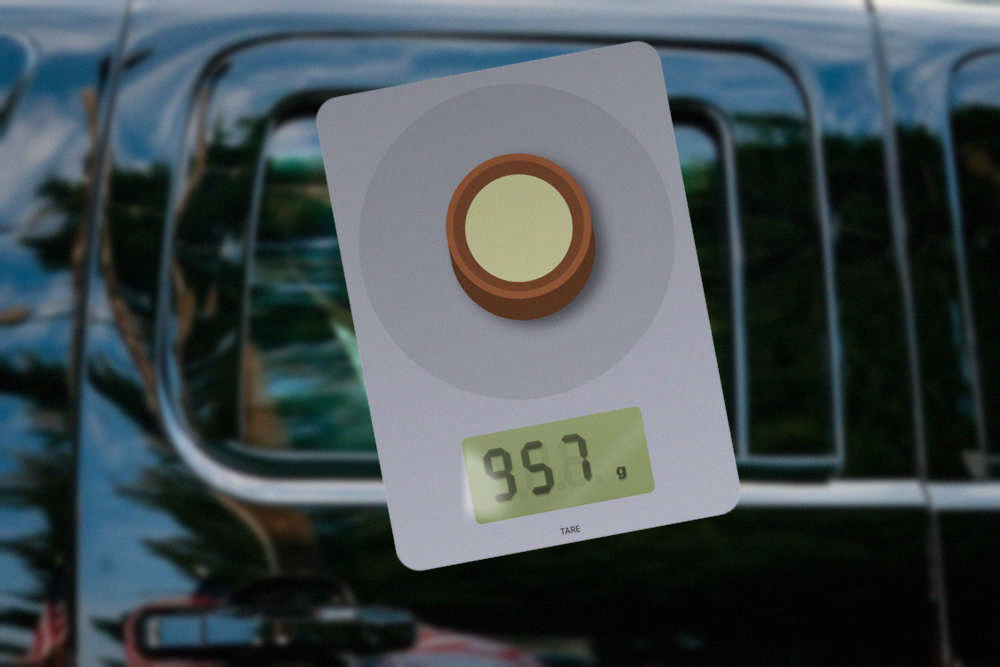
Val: 957
